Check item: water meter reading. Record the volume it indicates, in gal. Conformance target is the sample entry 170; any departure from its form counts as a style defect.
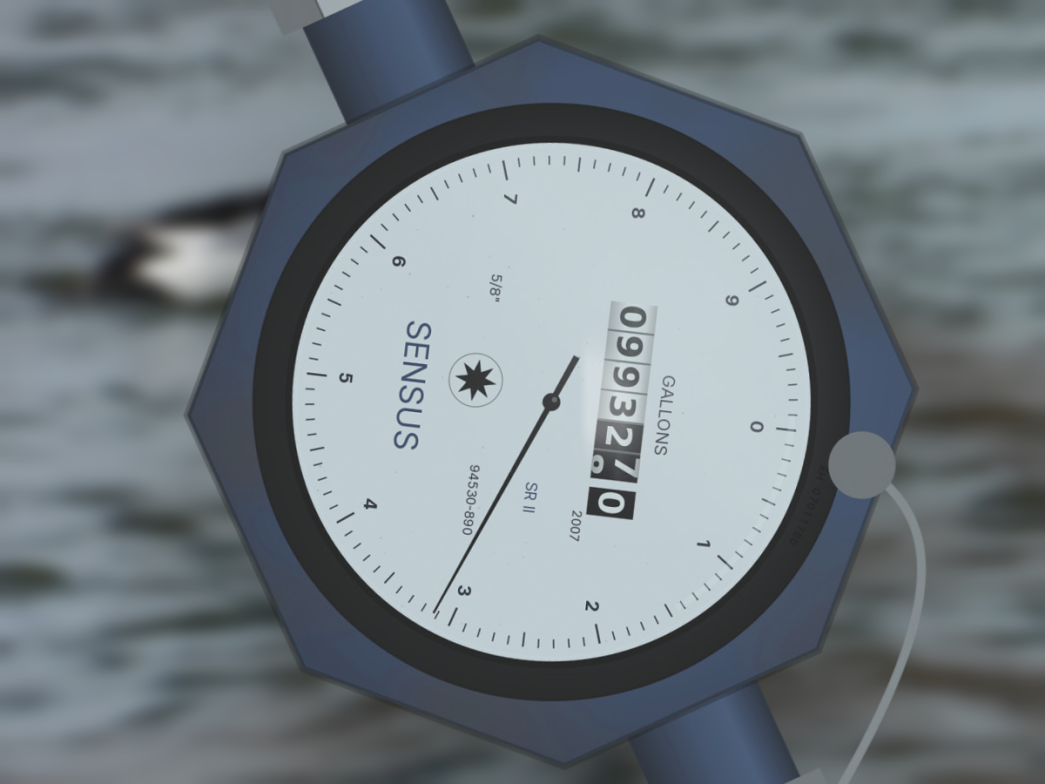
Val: 993273.1
